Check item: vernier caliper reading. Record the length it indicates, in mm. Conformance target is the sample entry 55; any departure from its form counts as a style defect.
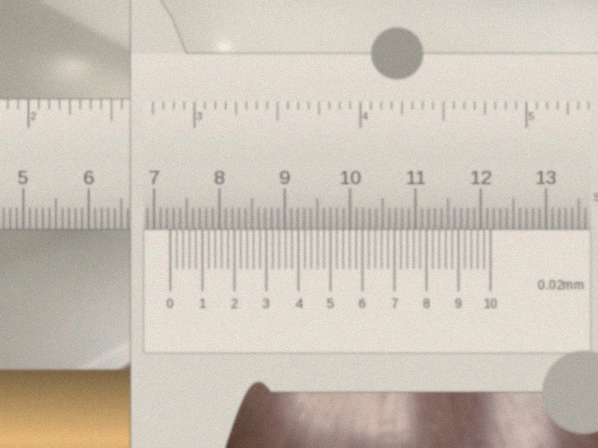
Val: 72.5
